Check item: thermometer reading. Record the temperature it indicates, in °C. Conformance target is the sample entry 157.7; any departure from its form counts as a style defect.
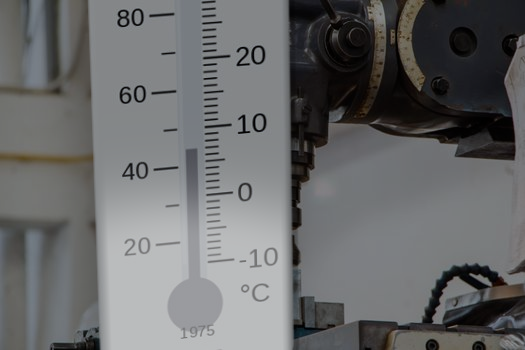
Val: 7
